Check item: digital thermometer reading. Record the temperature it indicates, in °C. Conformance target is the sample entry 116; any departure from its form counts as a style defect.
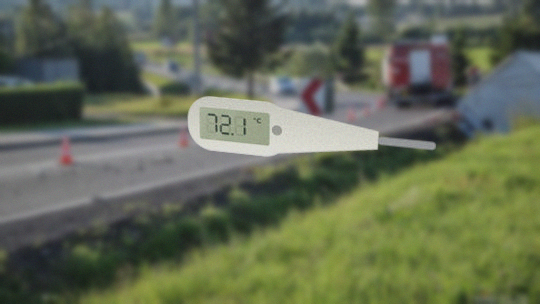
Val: 72.1
